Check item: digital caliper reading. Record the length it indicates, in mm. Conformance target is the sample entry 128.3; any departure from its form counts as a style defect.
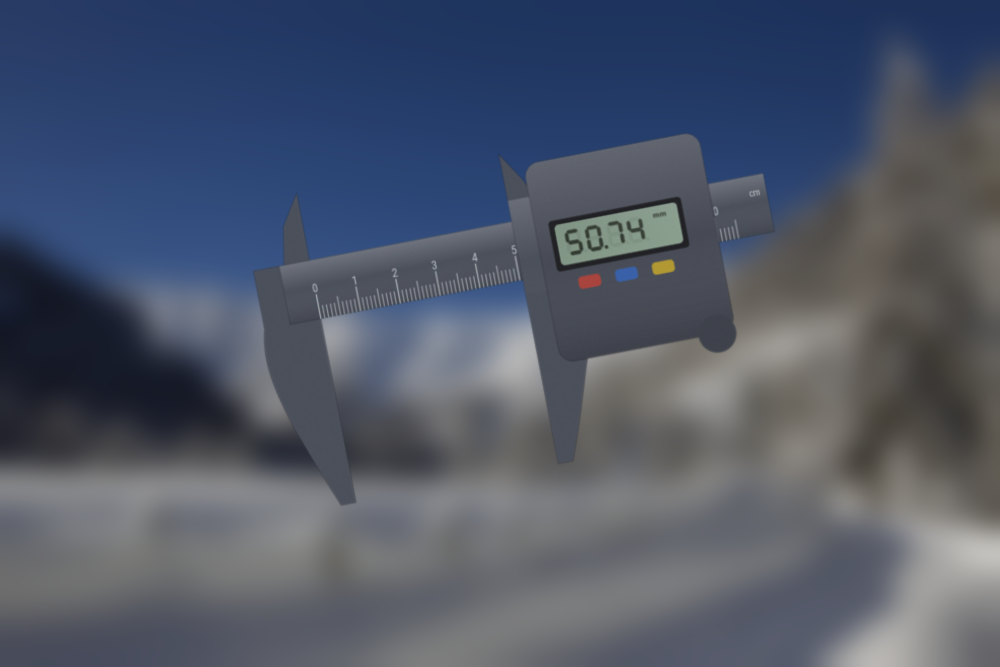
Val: 50.74
